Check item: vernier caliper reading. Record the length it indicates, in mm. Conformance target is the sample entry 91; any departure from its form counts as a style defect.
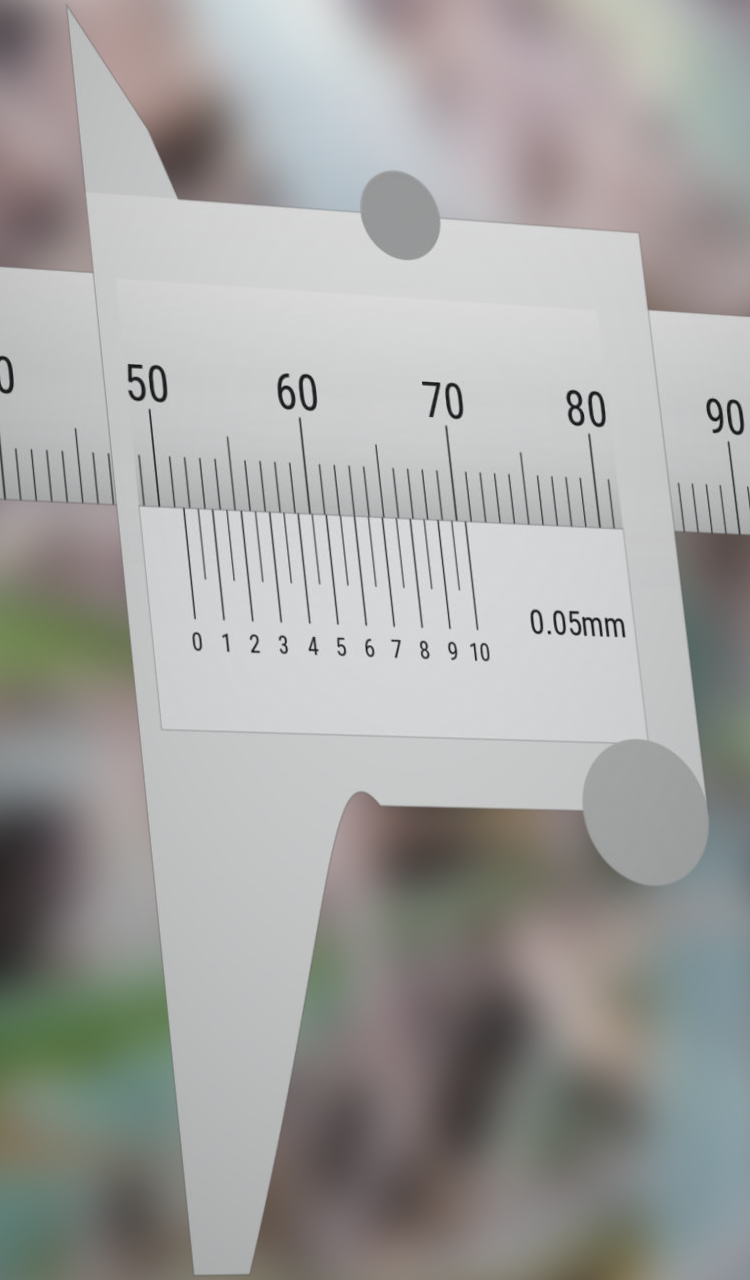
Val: 51.6
